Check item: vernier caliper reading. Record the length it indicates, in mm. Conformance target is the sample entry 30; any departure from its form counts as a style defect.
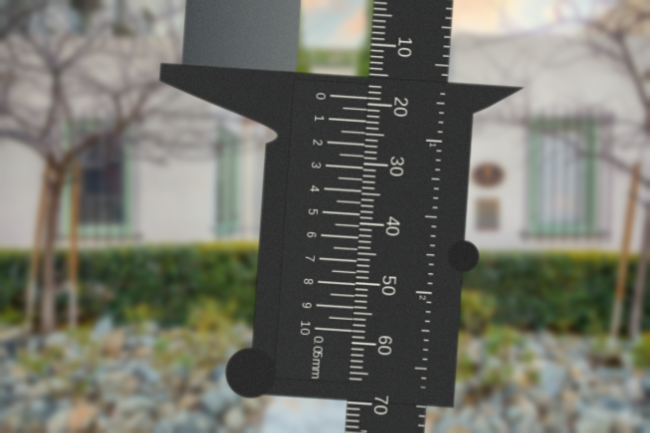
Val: 19.0
